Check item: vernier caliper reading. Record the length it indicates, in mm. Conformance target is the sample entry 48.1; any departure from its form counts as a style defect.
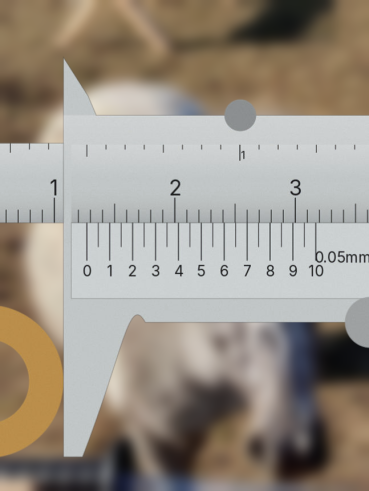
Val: 12.7
